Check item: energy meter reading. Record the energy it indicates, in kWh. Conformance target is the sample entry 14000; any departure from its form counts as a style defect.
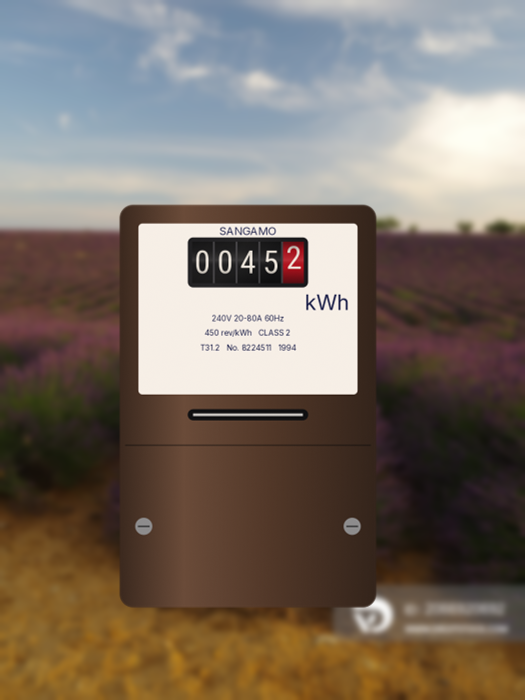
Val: 45.2
